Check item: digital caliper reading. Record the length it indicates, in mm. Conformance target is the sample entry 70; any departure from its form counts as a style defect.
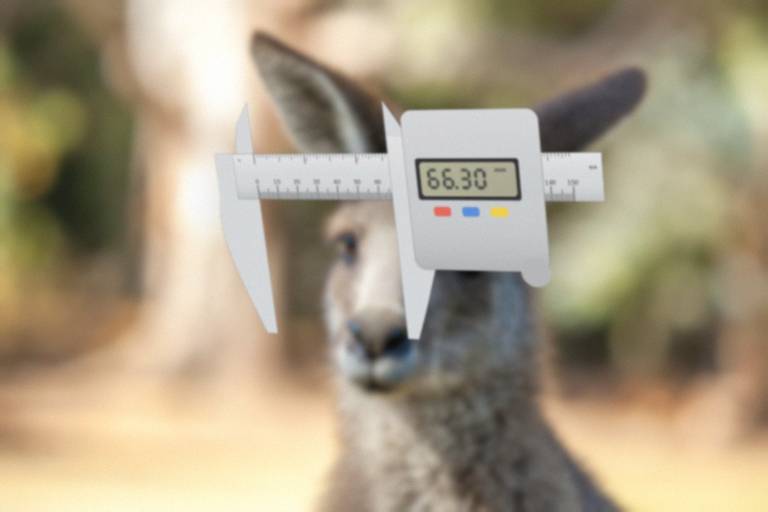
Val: 66.30
